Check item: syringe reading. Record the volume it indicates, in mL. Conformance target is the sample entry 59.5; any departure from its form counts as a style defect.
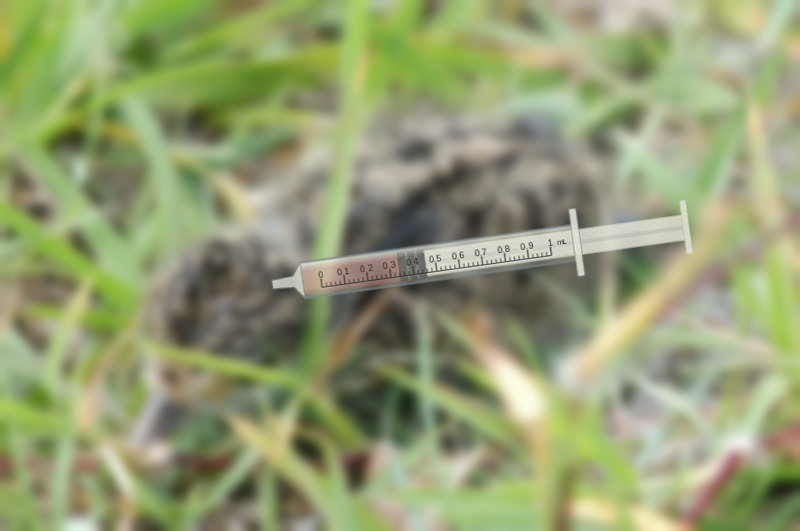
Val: 0.34
